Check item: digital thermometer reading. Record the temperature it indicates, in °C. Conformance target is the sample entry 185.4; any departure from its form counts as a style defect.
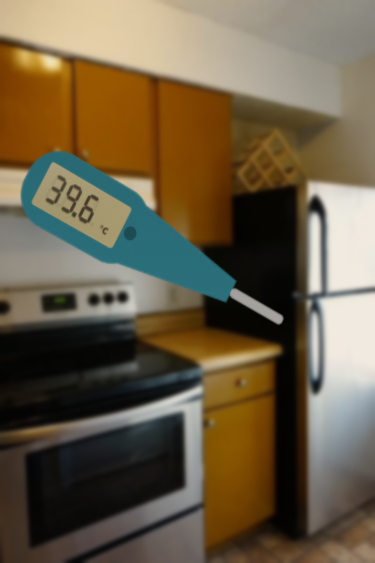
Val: 39.6
